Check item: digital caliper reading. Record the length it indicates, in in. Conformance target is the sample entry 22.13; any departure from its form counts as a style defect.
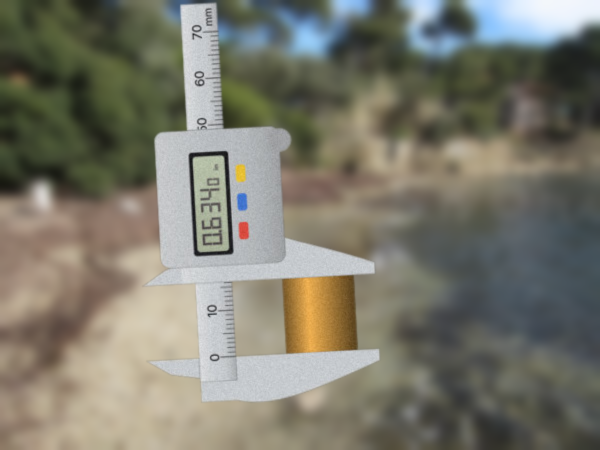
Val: 0.6340
